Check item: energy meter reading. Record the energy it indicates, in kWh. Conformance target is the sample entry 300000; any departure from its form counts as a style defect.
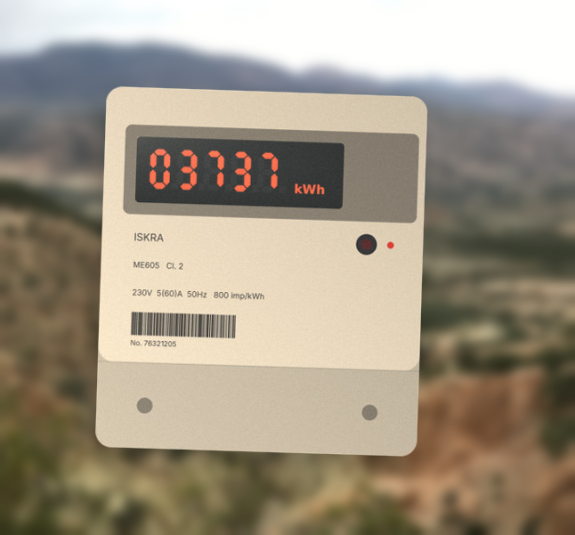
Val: 3737
